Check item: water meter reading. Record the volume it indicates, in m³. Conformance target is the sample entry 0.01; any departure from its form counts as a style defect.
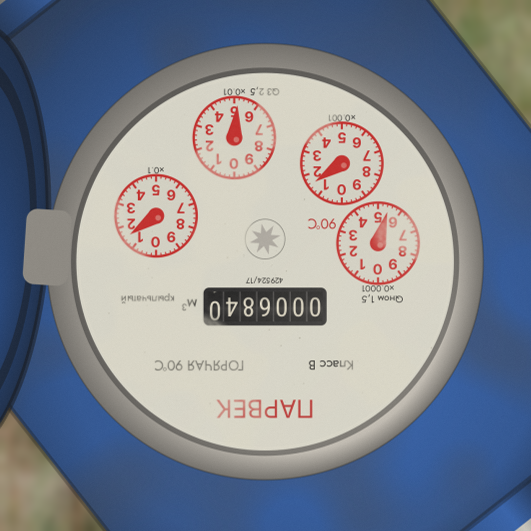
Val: 6840.1515
